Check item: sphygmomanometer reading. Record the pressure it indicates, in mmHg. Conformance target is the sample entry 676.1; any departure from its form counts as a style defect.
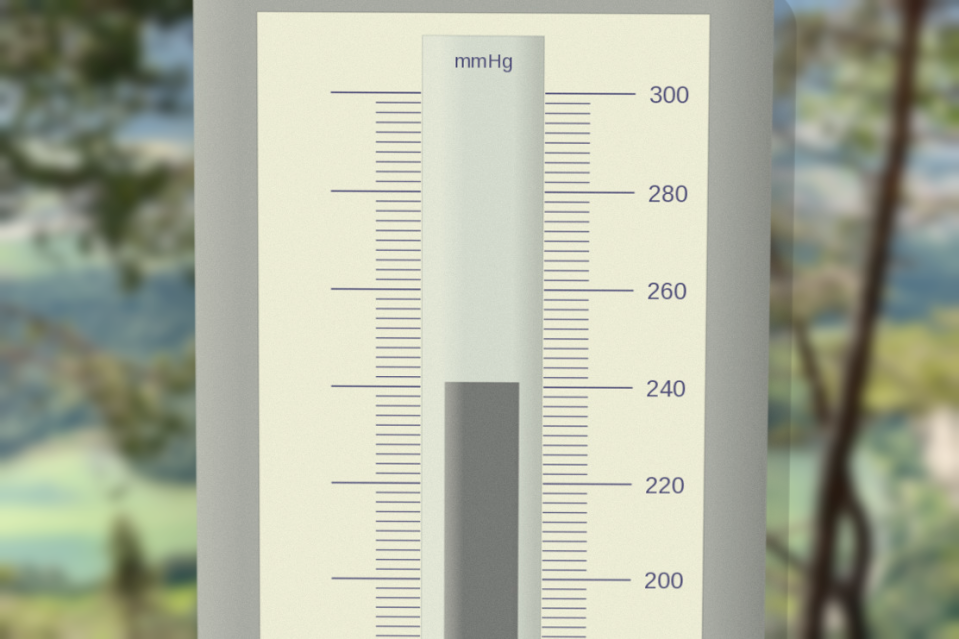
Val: 241
